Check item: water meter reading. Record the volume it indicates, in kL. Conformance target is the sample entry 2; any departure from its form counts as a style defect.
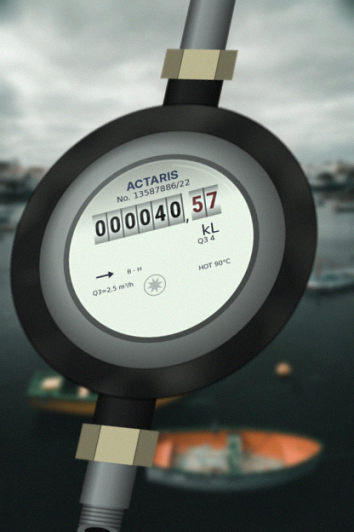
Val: 40.57
